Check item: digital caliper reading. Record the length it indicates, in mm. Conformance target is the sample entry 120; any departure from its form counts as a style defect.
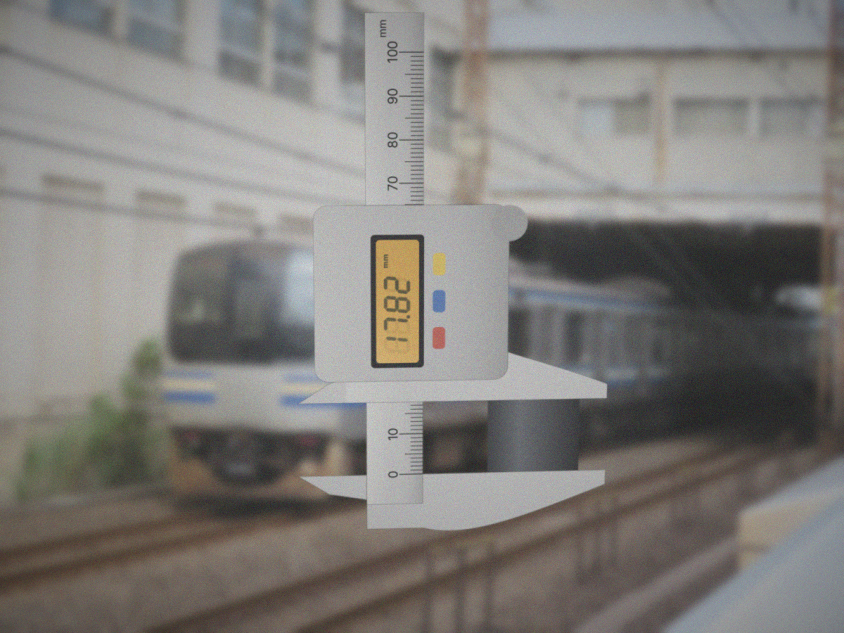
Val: 17.82
